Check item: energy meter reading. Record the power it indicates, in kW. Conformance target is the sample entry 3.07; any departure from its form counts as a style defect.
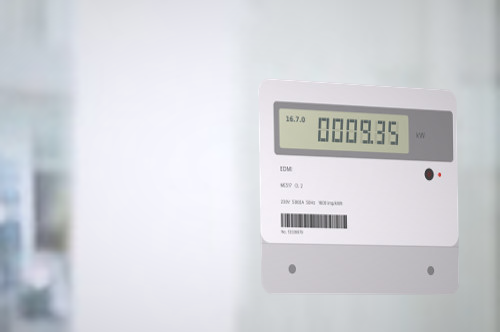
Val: 9.35
